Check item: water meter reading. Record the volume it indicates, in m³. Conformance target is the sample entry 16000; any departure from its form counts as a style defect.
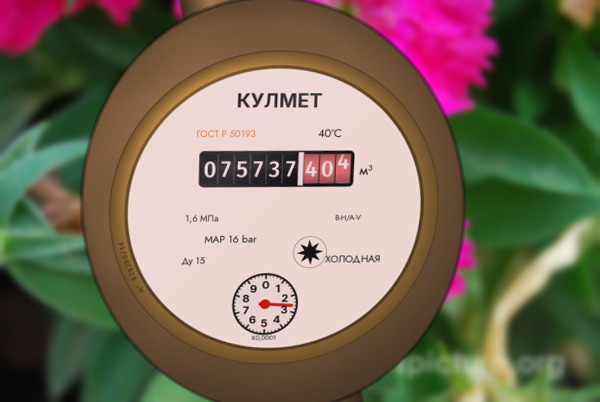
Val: 75737.4042
